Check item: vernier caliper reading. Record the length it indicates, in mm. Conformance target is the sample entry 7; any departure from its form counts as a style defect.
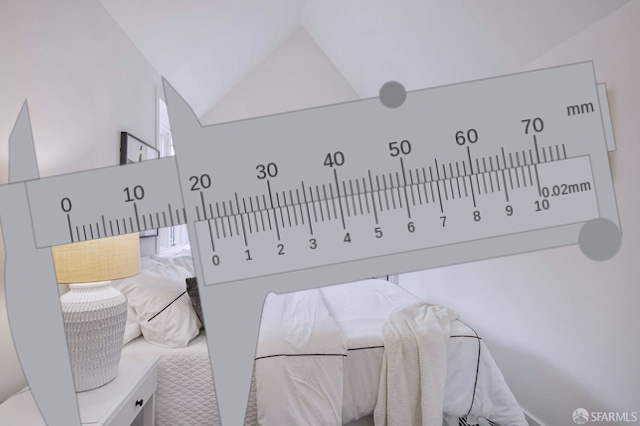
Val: 20.4
